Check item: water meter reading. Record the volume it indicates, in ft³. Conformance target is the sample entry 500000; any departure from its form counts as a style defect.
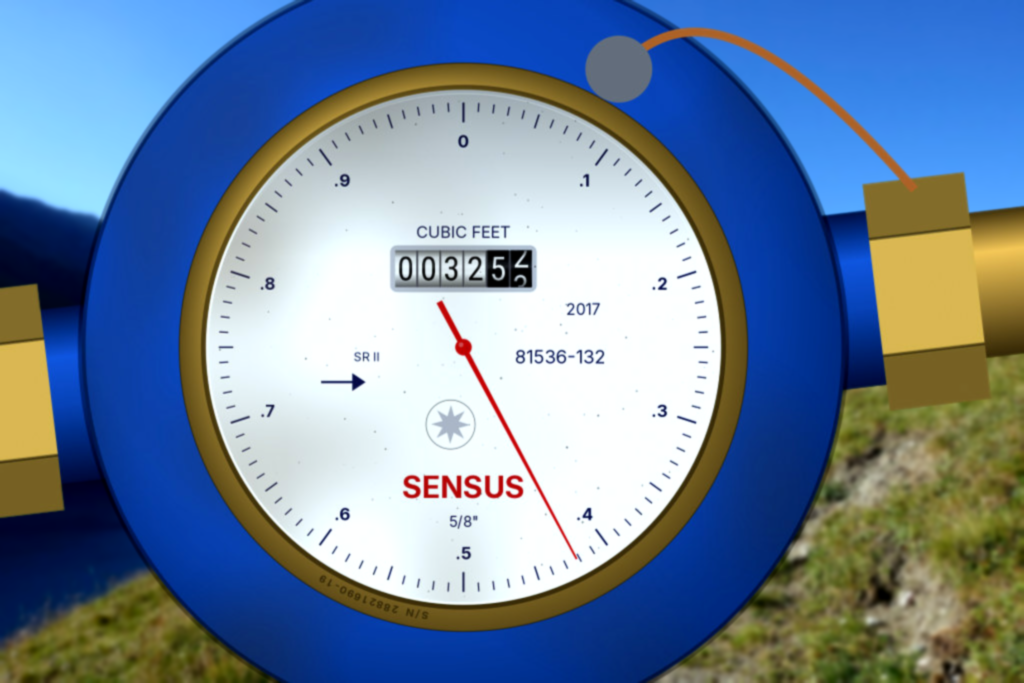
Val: 3252.42
